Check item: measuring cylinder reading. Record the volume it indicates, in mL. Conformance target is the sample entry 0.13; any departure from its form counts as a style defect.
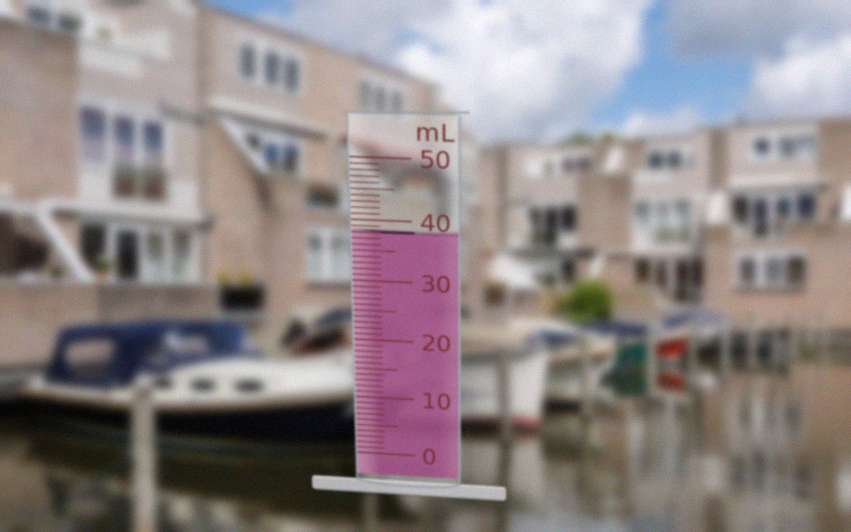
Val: 38
